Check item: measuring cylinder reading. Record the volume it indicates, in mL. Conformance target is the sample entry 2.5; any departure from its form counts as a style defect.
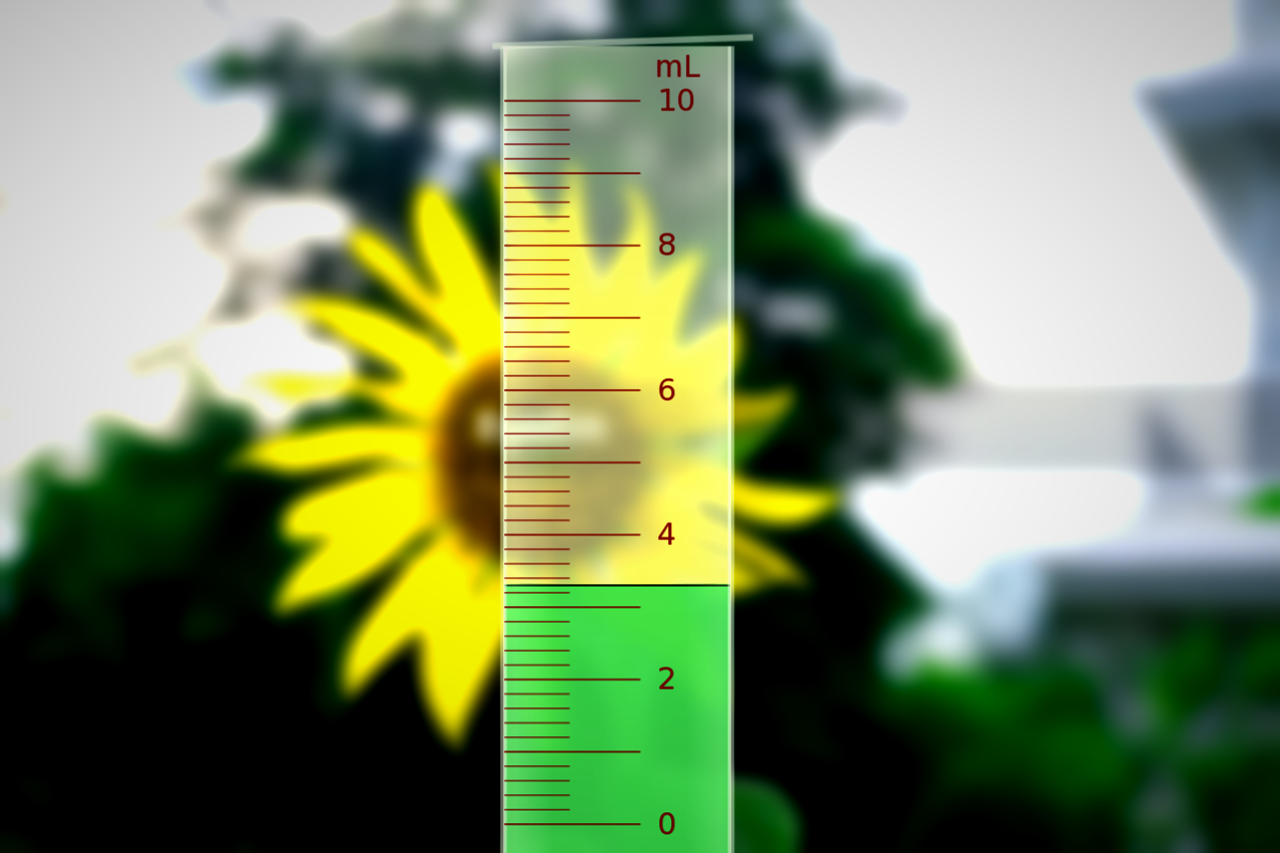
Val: 3.3
